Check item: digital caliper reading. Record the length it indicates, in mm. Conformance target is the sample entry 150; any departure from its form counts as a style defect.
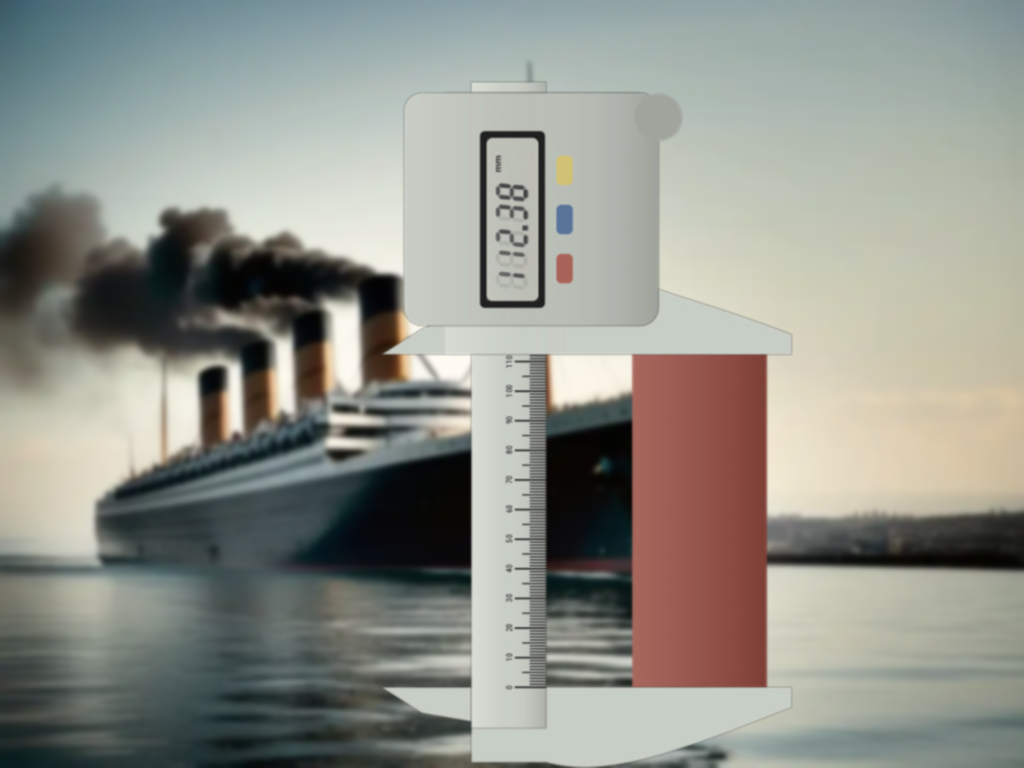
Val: 112.38
